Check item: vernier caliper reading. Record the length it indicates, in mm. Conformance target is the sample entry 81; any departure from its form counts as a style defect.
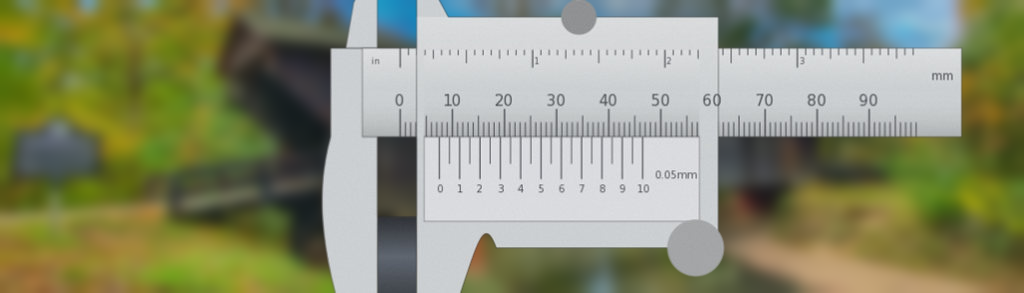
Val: 7.5
